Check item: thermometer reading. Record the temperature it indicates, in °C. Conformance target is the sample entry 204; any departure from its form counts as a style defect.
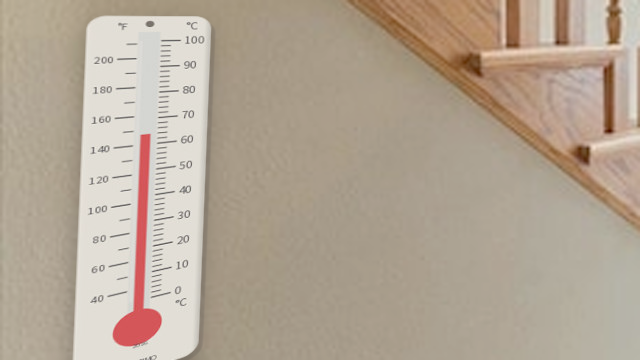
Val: 64
